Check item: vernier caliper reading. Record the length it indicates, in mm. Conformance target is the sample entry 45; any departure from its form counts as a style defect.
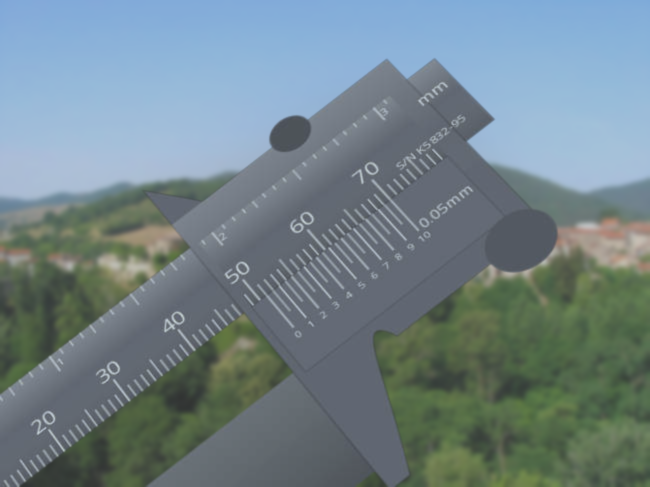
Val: 51.0
